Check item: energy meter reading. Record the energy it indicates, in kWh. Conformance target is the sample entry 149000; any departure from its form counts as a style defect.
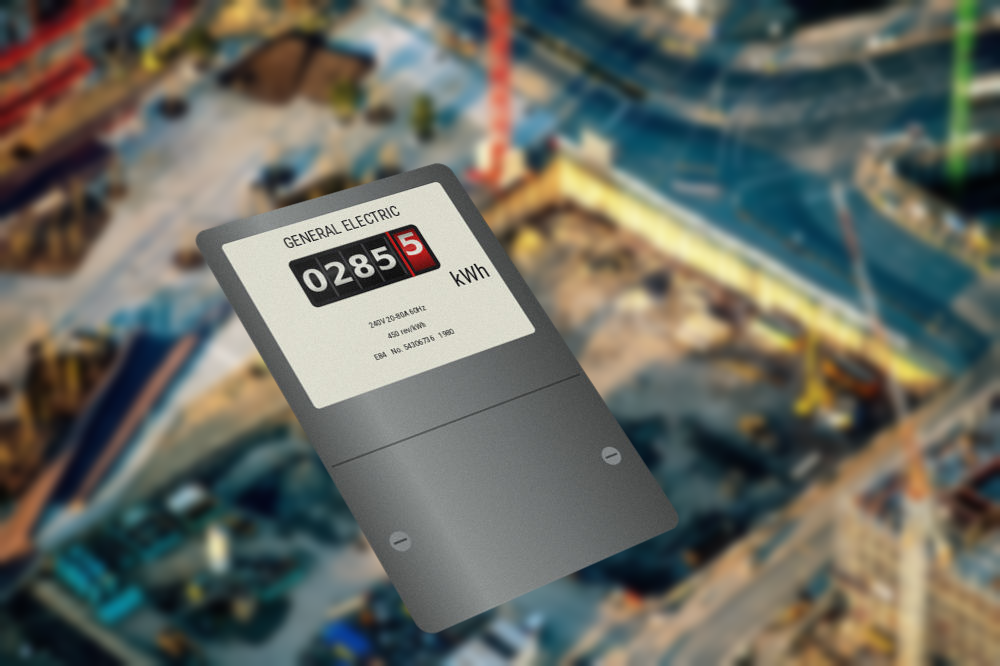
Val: 285.5
